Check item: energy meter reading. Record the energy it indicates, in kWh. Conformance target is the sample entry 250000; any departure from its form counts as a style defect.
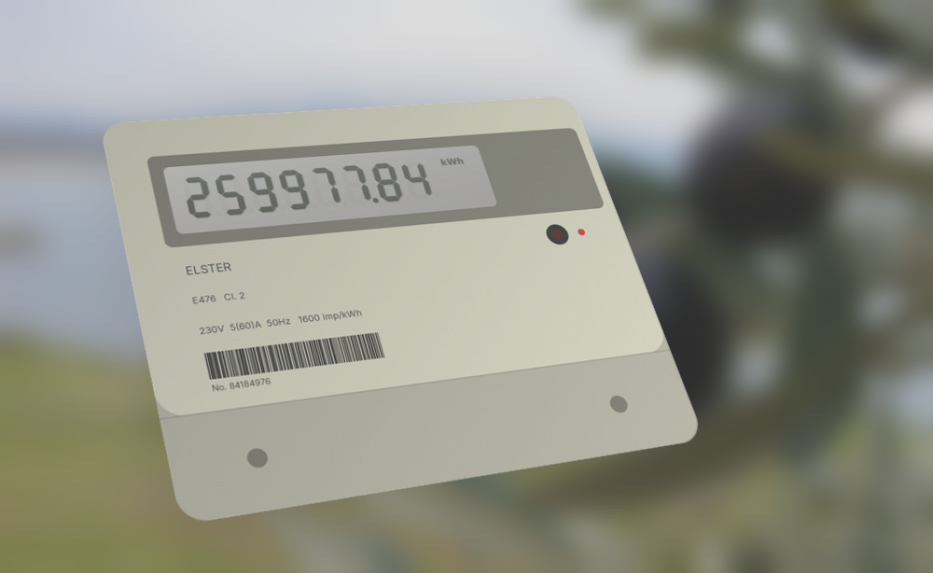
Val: 259977.84
